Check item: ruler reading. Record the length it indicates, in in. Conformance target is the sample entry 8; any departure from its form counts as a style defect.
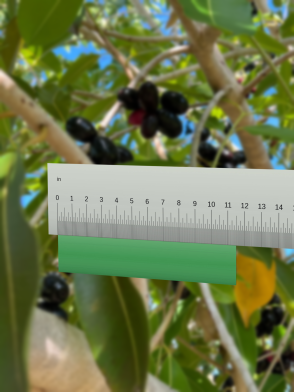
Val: 11.5
